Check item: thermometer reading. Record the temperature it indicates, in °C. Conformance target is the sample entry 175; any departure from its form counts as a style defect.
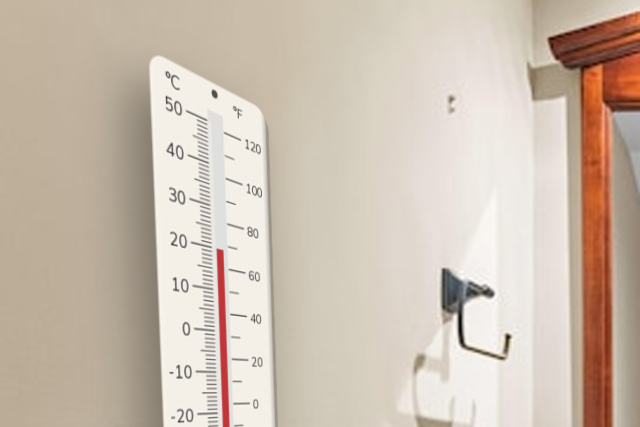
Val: 20
